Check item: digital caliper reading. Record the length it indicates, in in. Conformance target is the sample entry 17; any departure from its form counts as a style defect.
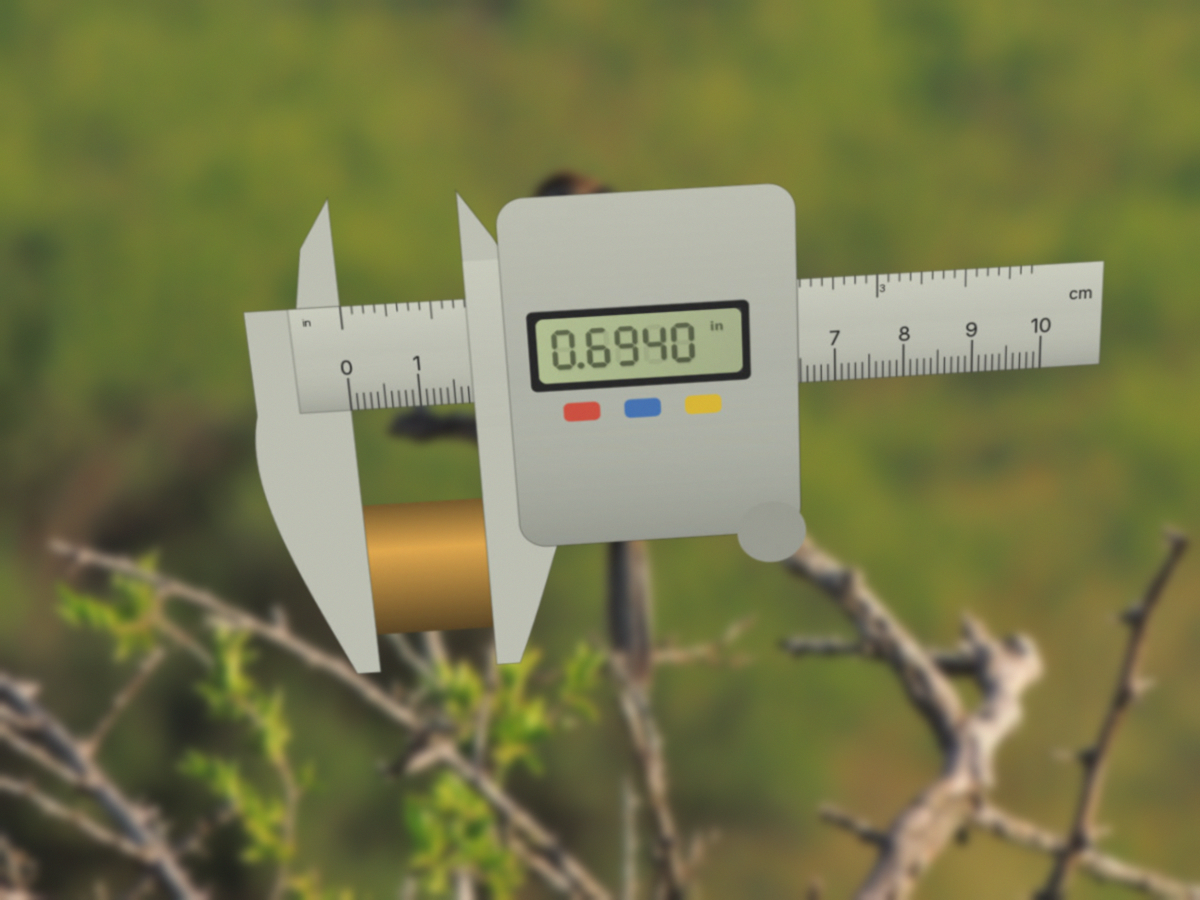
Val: 0.6940
